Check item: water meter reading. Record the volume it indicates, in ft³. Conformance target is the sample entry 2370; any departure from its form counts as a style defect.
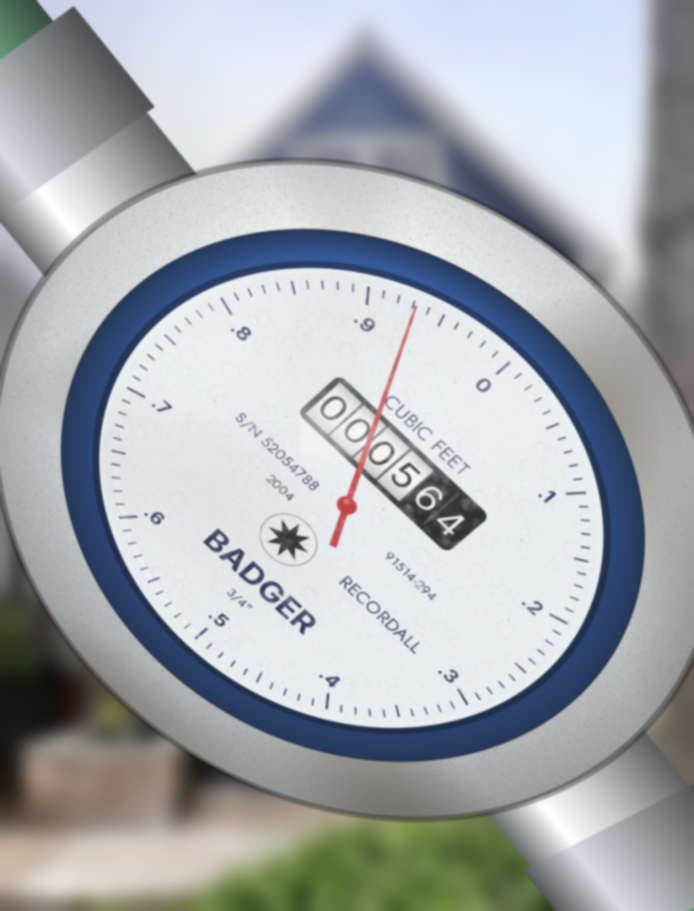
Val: 563.93
